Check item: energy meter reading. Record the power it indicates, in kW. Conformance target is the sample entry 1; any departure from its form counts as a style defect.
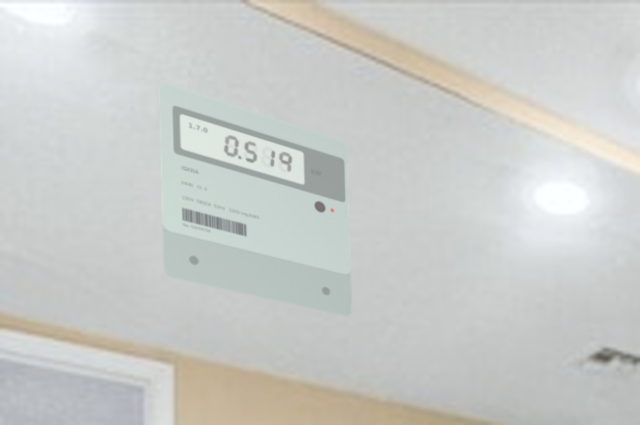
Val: 0.519
